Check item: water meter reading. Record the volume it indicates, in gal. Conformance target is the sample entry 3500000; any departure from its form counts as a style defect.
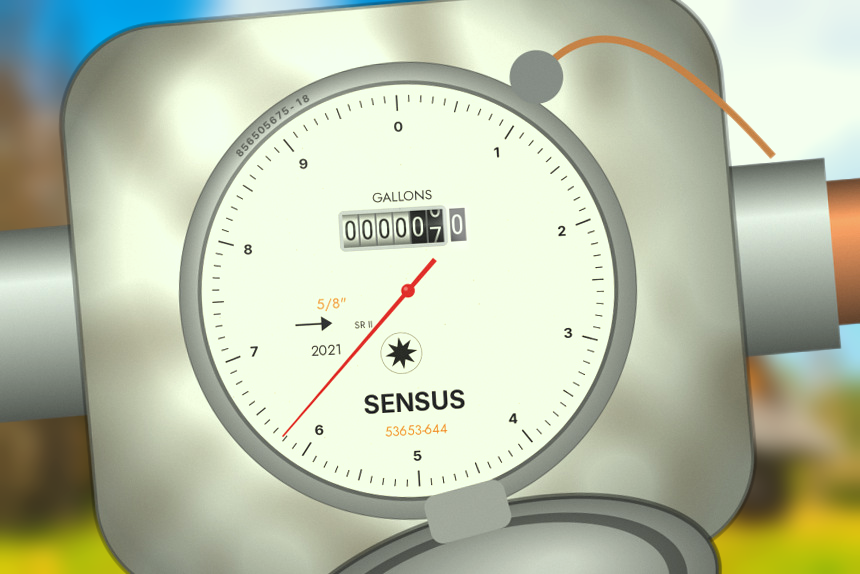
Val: 66.2
